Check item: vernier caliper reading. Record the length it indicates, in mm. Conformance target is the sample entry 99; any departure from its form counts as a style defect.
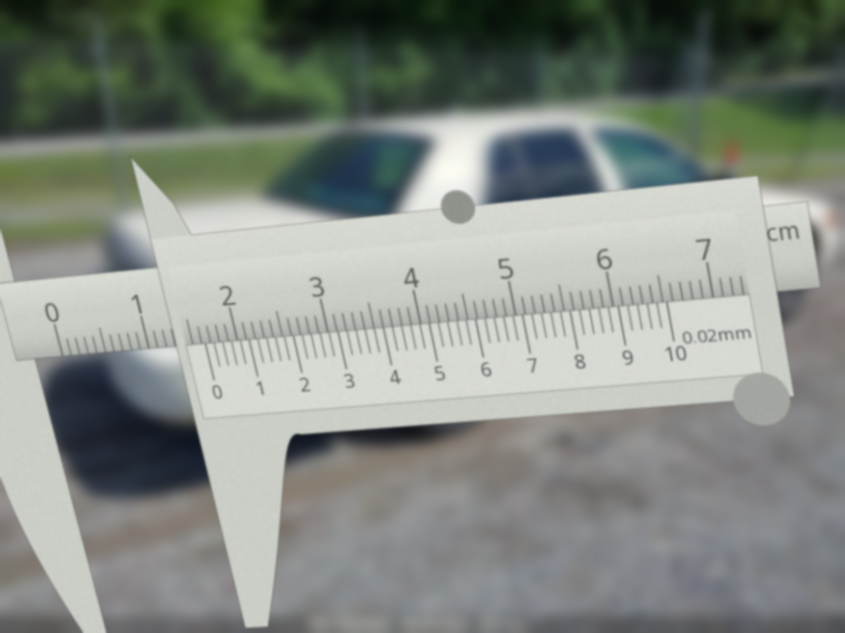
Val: 16.4
